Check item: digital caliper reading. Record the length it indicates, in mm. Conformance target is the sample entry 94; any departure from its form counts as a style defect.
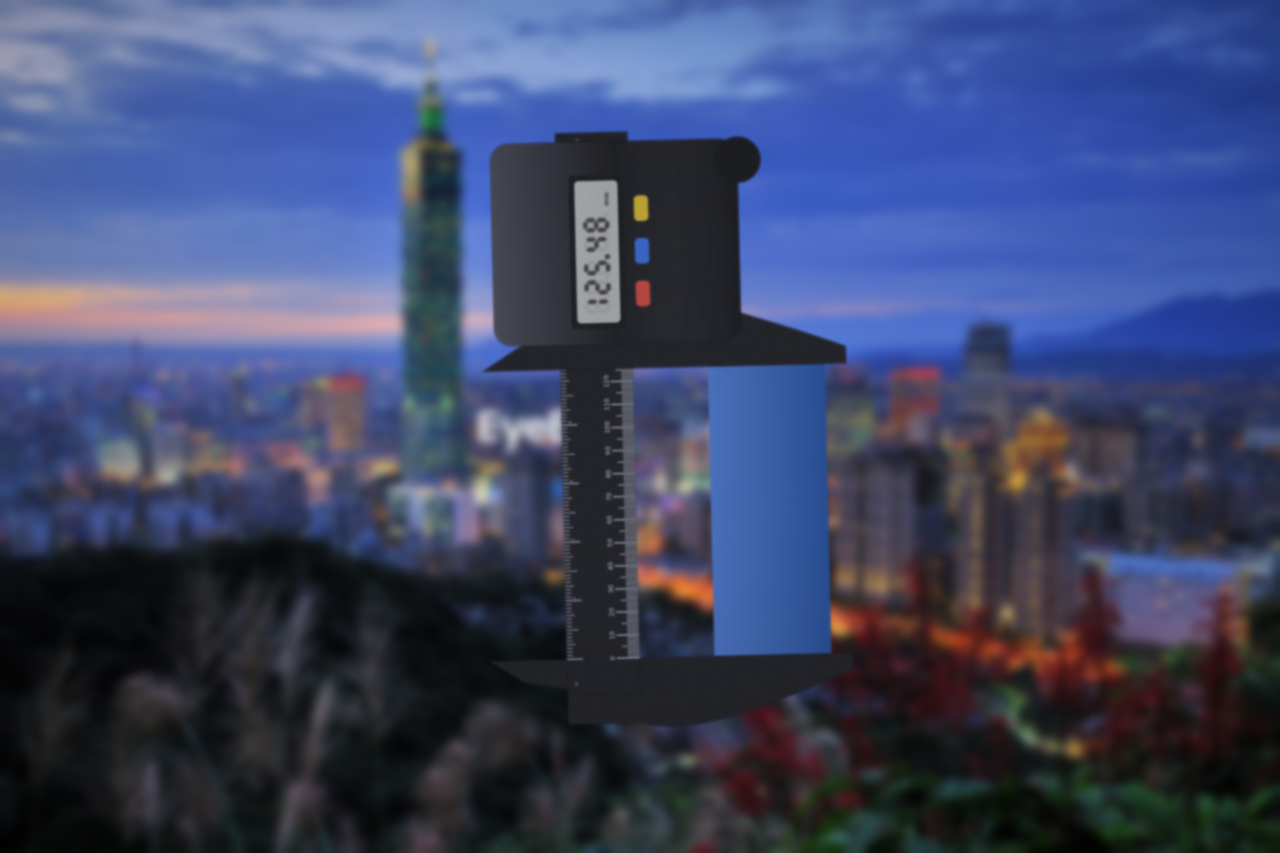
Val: 125.48
